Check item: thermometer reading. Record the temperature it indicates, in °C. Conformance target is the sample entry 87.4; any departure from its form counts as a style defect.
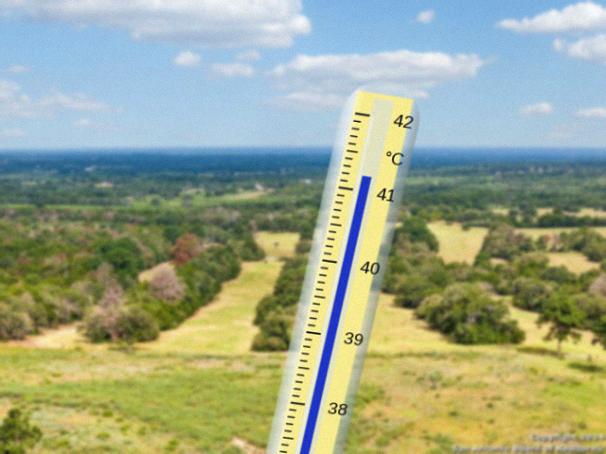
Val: 41.2
